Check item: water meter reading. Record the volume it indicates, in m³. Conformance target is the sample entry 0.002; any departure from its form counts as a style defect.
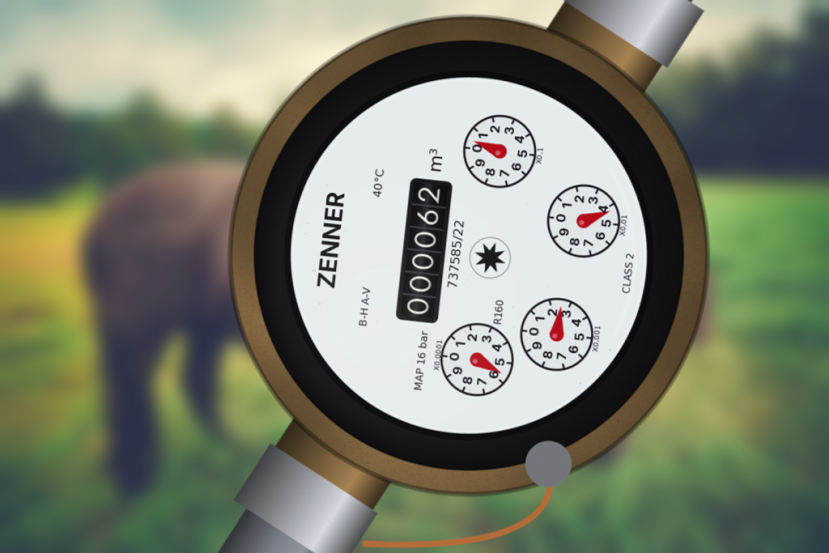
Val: 62.0425
